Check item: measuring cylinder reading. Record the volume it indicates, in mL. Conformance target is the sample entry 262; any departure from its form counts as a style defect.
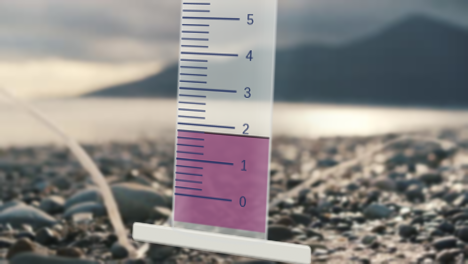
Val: 1.8
